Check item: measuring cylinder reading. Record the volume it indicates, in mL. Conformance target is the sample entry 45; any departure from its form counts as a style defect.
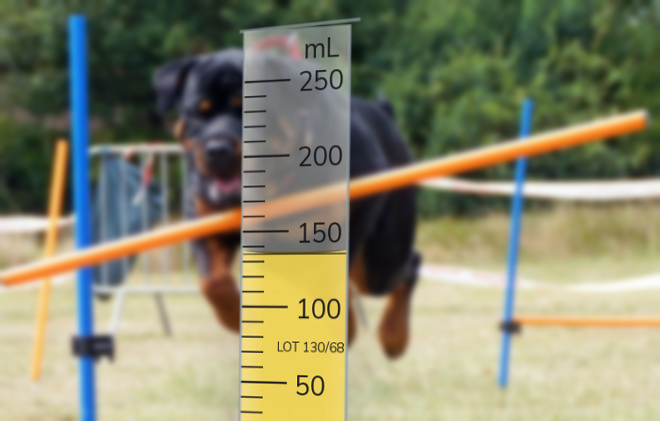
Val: 135
